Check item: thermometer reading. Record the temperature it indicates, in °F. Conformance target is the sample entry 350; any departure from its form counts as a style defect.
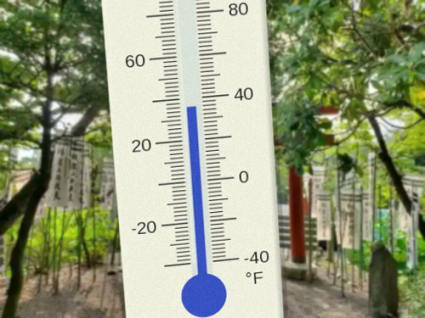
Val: 36
